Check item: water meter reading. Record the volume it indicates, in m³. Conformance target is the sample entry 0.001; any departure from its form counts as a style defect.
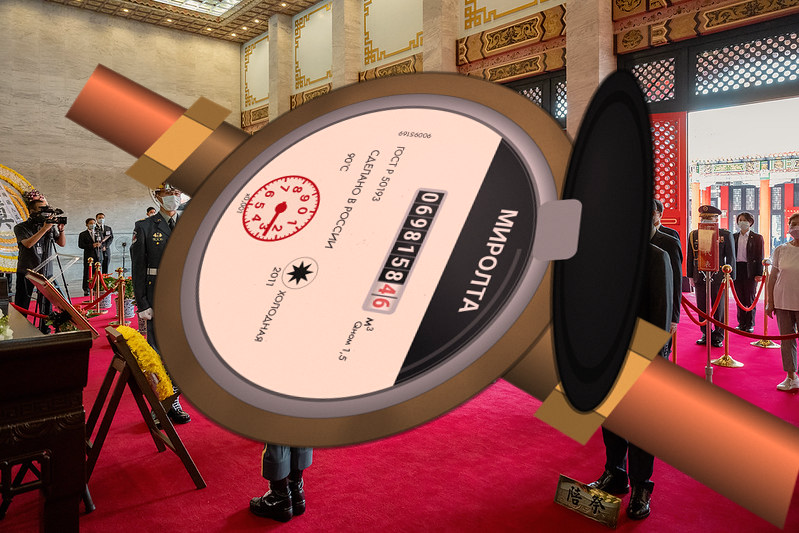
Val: 698158.462
